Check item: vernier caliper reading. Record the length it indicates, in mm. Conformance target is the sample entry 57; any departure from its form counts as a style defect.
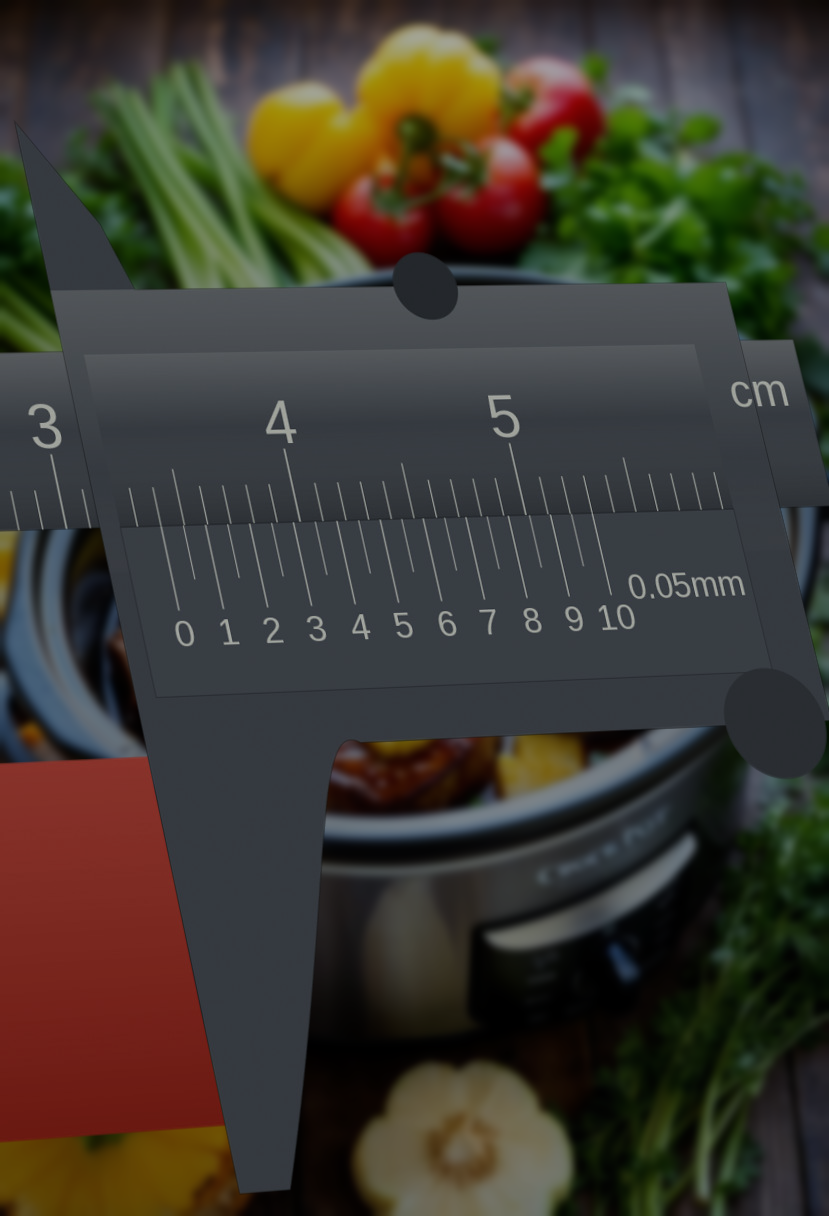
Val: 34.0
